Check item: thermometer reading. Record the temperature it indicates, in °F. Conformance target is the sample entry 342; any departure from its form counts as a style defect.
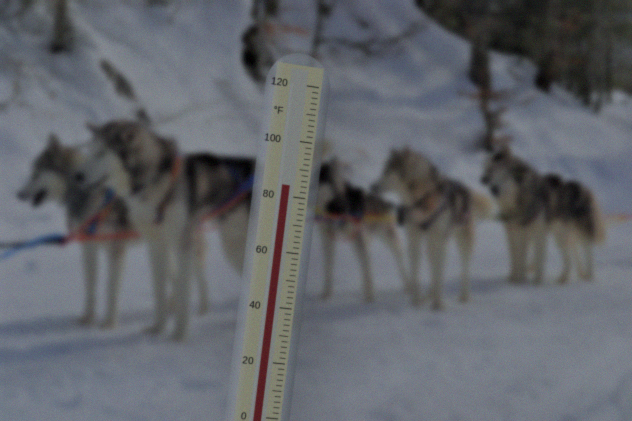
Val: 84
